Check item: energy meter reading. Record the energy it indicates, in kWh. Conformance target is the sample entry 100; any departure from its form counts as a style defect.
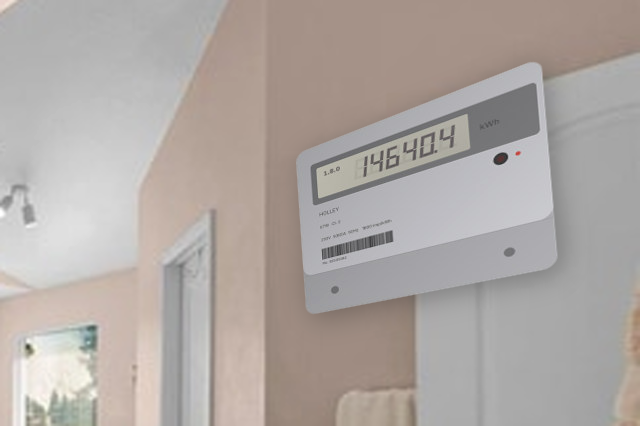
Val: 14640.4
